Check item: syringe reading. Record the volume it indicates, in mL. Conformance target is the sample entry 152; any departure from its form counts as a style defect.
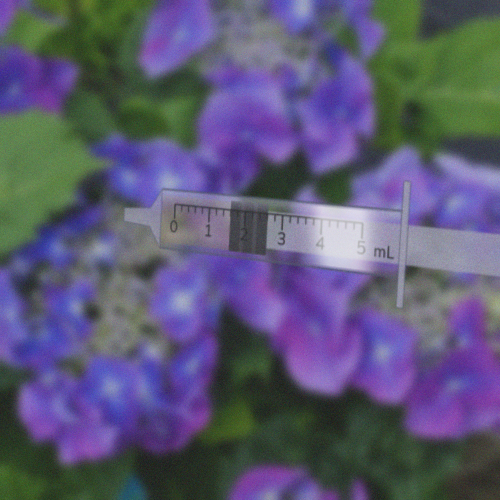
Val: 1.6
